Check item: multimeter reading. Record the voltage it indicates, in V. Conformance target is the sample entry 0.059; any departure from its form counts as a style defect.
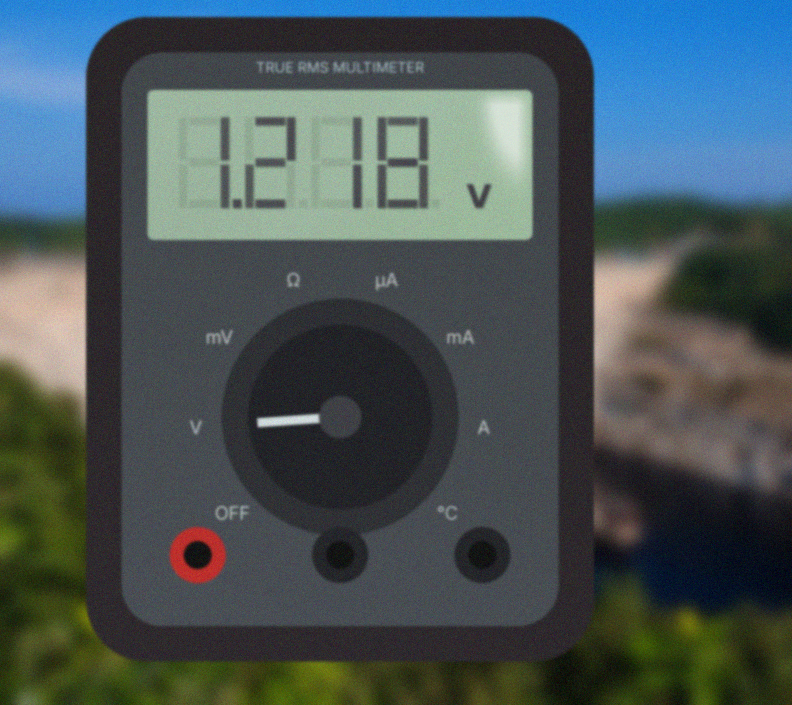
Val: 1.218
